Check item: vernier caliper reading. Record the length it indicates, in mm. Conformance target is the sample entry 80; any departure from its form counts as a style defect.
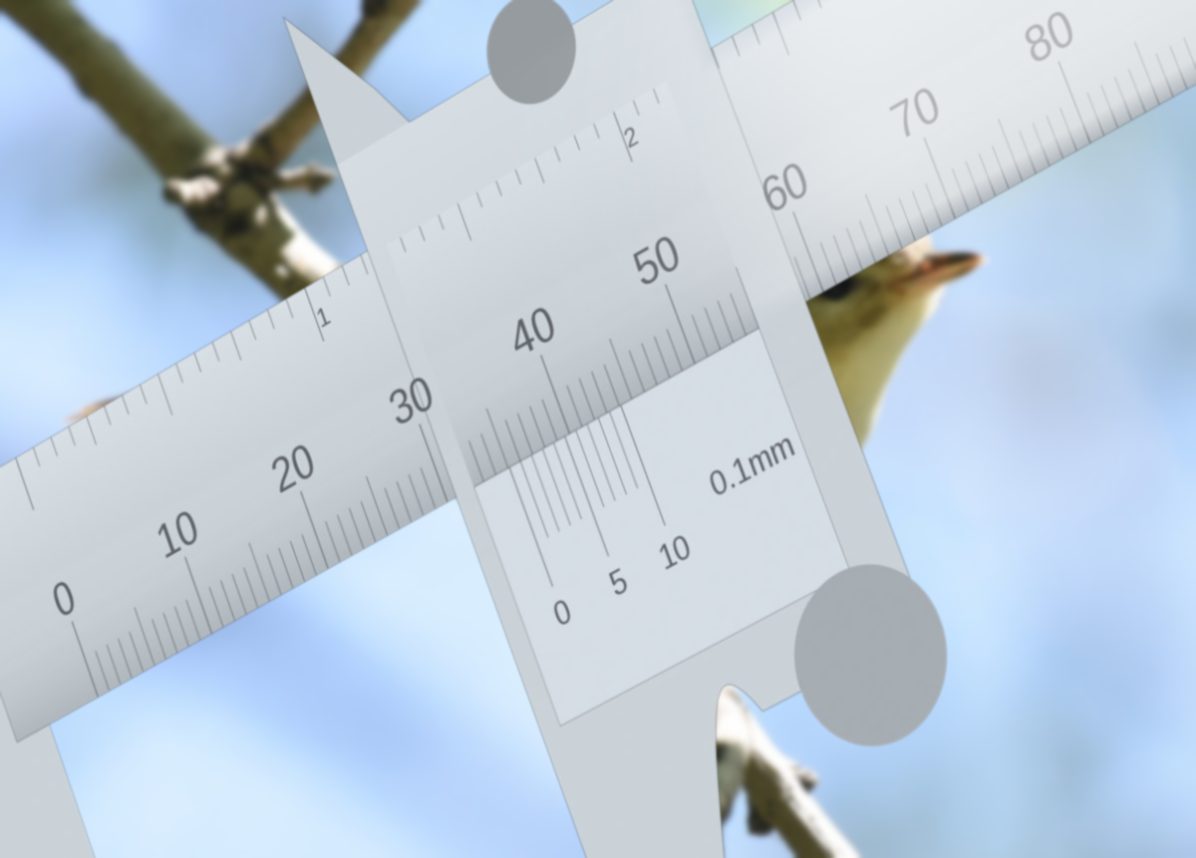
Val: 35.1
